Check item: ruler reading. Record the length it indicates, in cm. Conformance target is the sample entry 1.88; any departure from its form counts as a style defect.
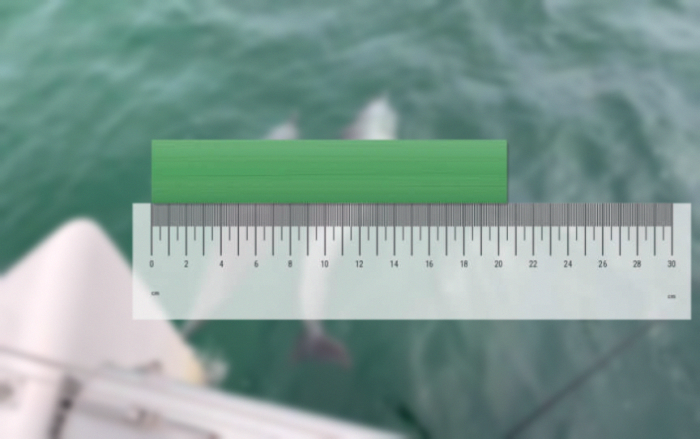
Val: 20.5
